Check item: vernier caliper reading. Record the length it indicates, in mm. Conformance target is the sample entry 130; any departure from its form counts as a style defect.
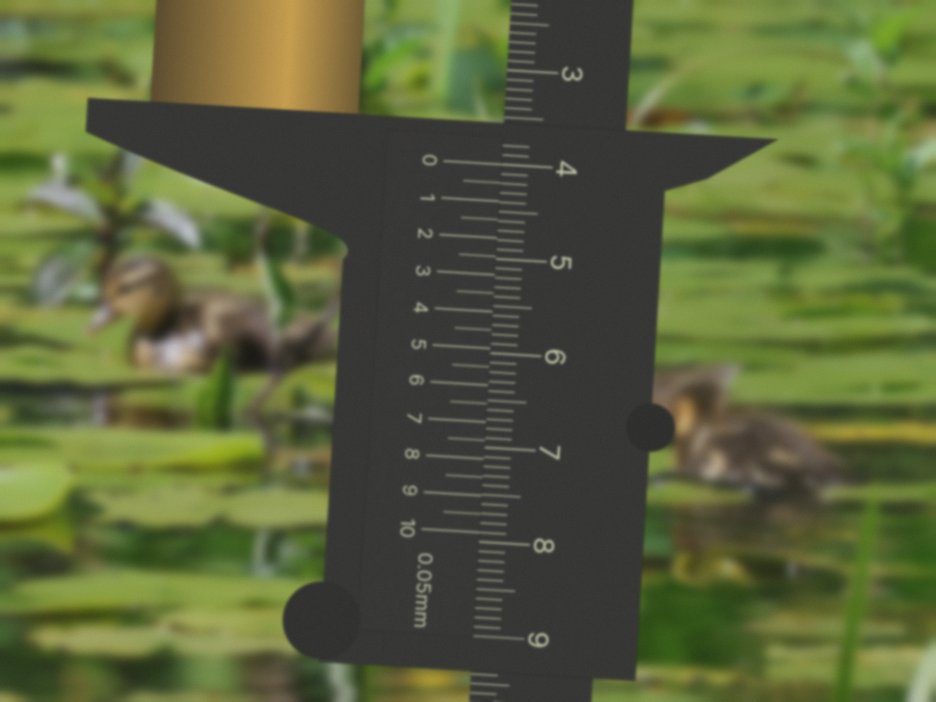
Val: 40.0
